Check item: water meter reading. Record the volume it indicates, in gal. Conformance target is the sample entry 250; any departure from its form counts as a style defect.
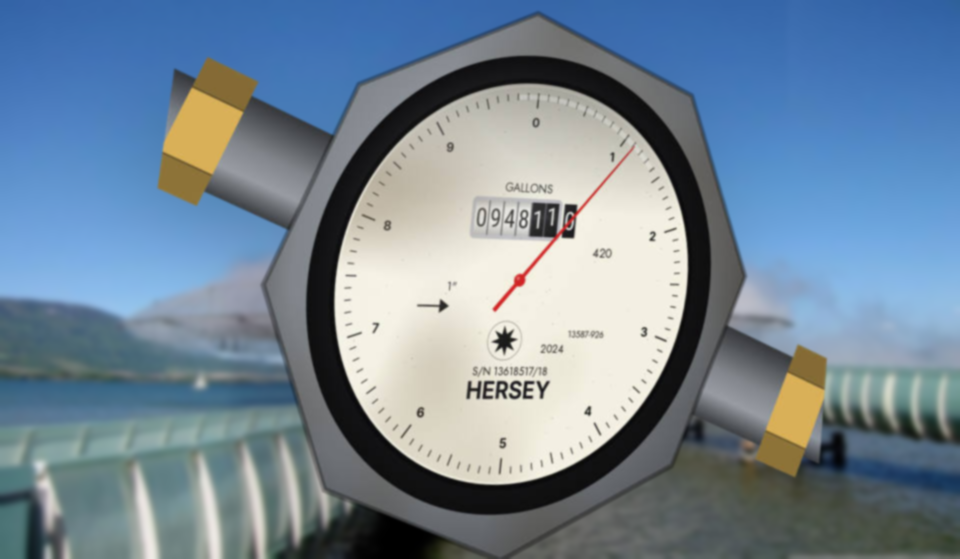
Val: 948111.1
